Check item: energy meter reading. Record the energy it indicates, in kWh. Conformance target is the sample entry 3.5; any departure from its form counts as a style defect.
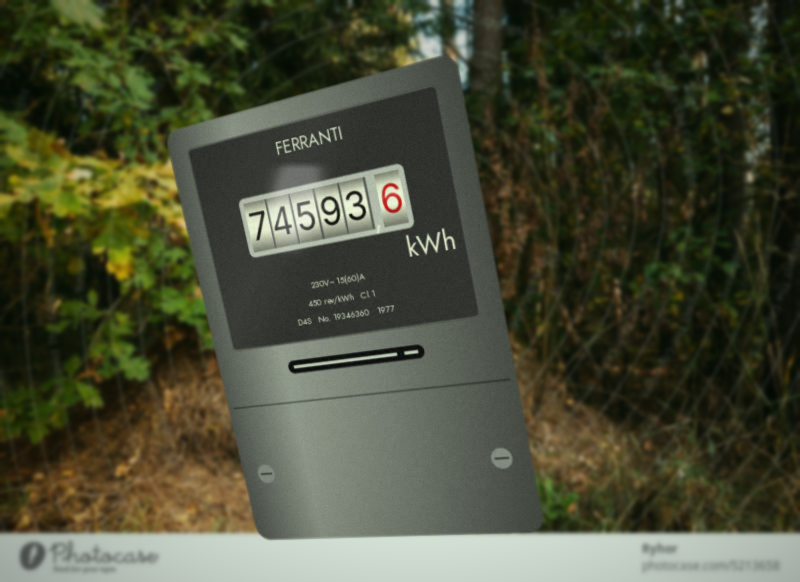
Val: 74593.6
